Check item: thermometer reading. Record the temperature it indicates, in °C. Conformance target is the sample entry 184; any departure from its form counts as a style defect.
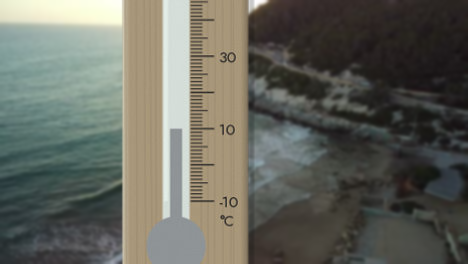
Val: 10
